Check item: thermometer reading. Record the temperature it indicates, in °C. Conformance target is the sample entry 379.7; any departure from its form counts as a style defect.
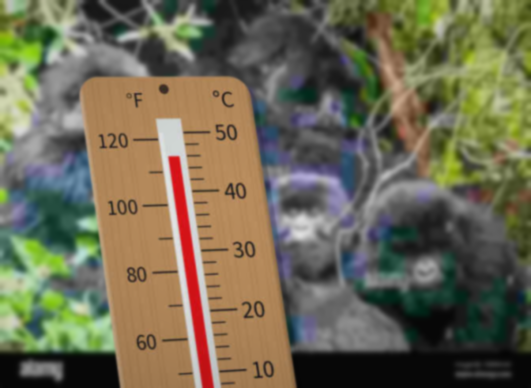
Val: 46
